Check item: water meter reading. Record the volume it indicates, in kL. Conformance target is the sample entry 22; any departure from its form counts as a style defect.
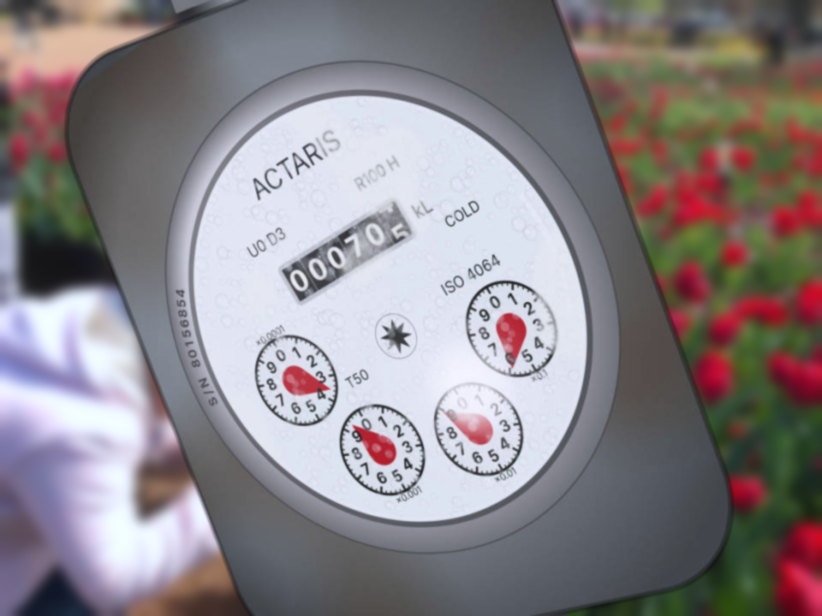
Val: 704.5893
